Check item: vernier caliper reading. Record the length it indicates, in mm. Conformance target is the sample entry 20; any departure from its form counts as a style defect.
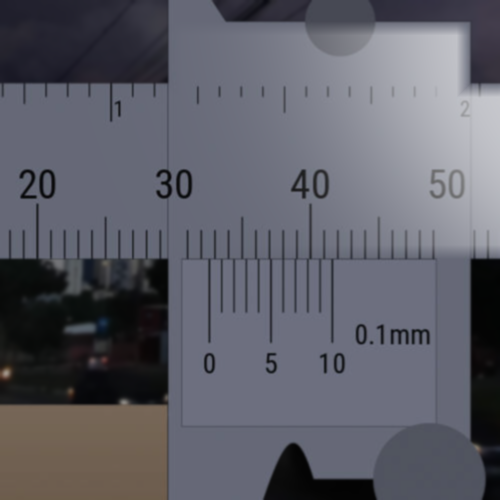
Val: 32.6
